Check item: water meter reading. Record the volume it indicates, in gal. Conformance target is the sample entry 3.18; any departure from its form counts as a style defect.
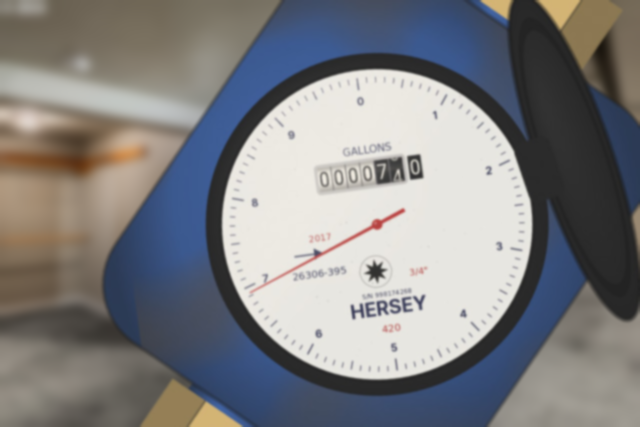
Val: 736.9
